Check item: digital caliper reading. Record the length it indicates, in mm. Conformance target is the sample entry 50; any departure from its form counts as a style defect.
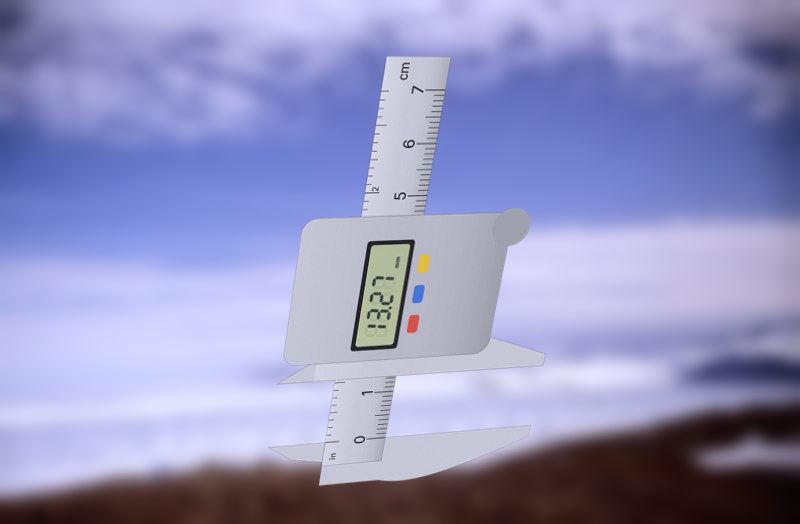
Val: 13.27
